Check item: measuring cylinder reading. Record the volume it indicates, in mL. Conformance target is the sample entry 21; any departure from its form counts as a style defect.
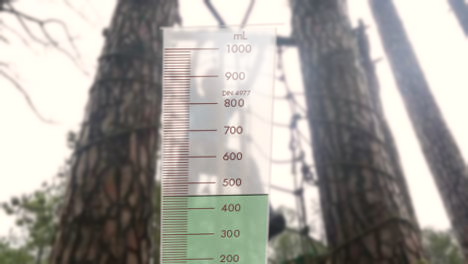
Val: 450
